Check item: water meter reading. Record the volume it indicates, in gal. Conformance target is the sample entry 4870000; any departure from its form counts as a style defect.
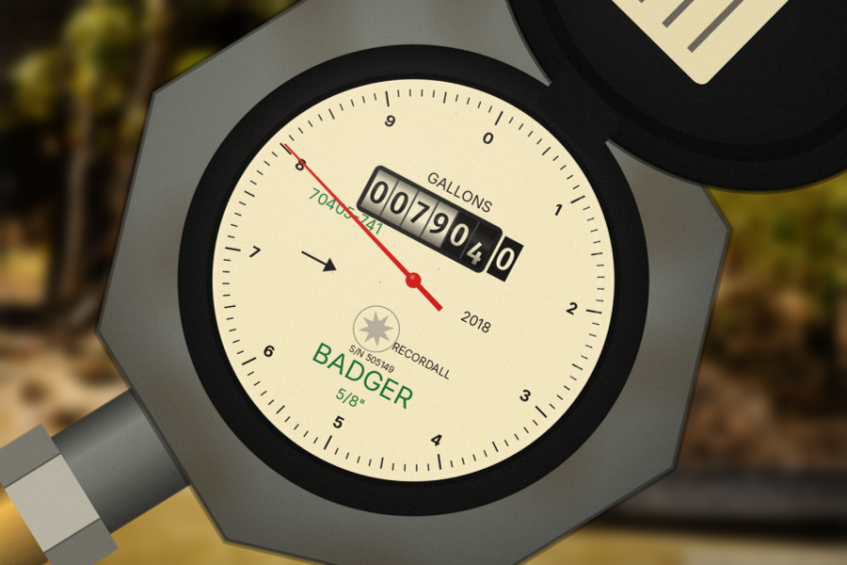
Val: 79038.0
